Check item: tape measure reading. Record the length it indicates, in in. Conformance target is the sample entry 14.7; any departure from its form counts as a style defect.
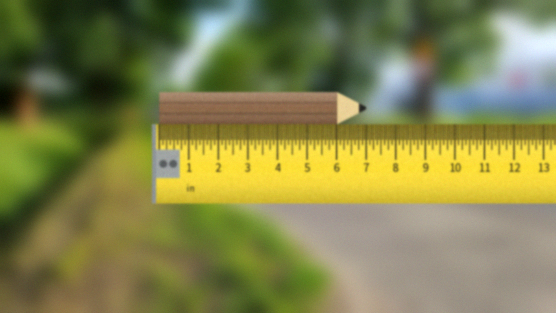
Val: 7
